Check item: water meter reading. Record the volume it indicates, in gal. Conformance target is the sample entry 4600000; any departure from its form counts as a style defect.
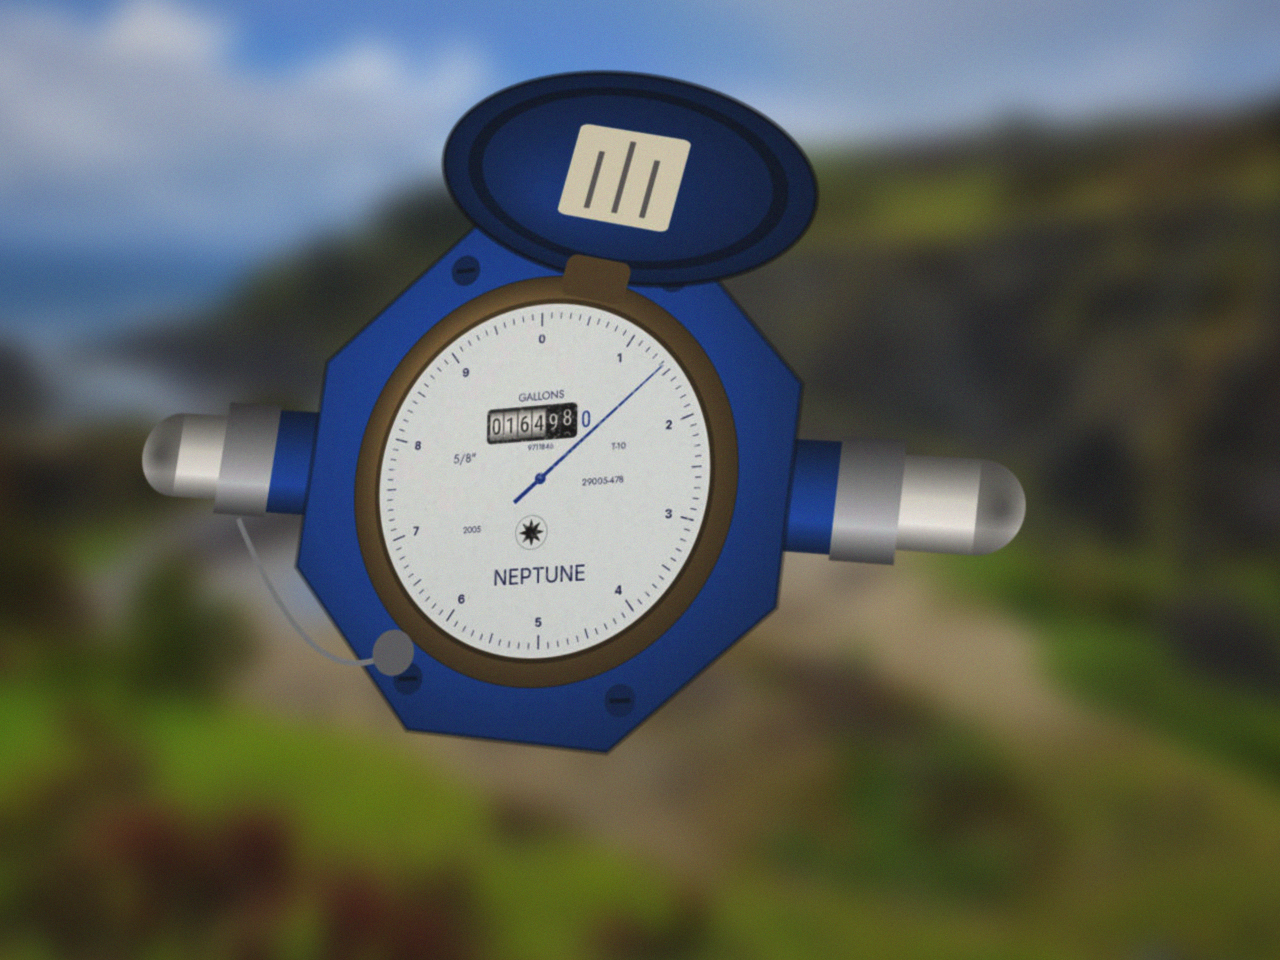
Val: 164981.4
